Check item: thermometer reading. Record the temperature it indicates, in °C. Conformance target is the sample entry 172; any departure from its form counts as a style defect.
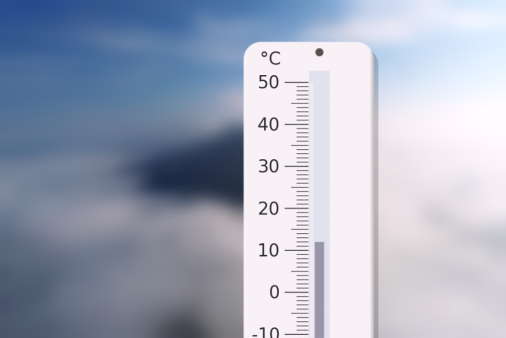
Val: 12
